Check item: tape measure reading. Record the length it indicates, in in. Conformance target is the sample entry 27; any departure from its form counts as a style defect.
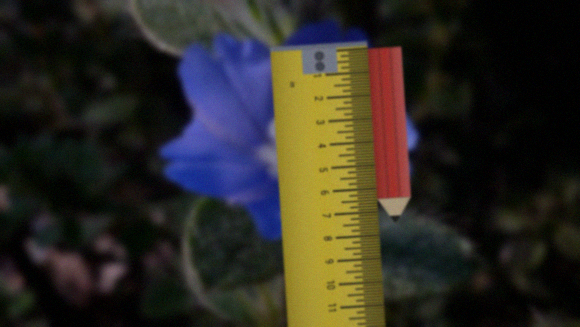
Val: 7.5
